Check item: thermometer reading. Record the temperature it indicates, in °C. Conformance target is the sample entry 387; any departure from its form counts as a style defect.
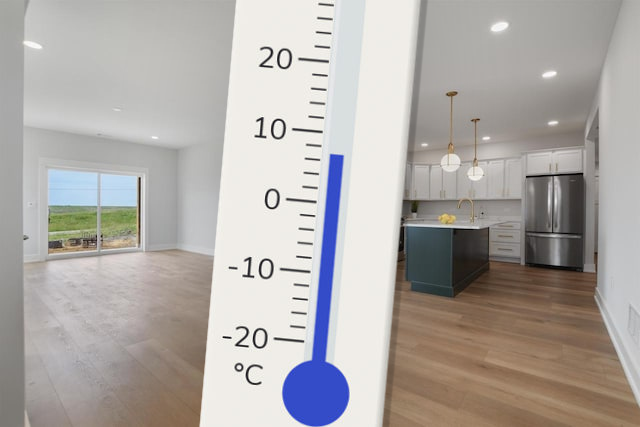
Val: 7
